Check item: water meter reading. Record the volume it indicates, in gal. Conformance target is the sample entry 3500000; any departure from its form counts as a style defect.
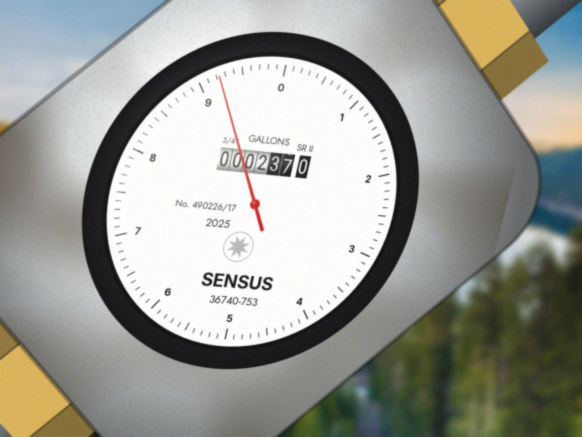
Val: 2369.2
